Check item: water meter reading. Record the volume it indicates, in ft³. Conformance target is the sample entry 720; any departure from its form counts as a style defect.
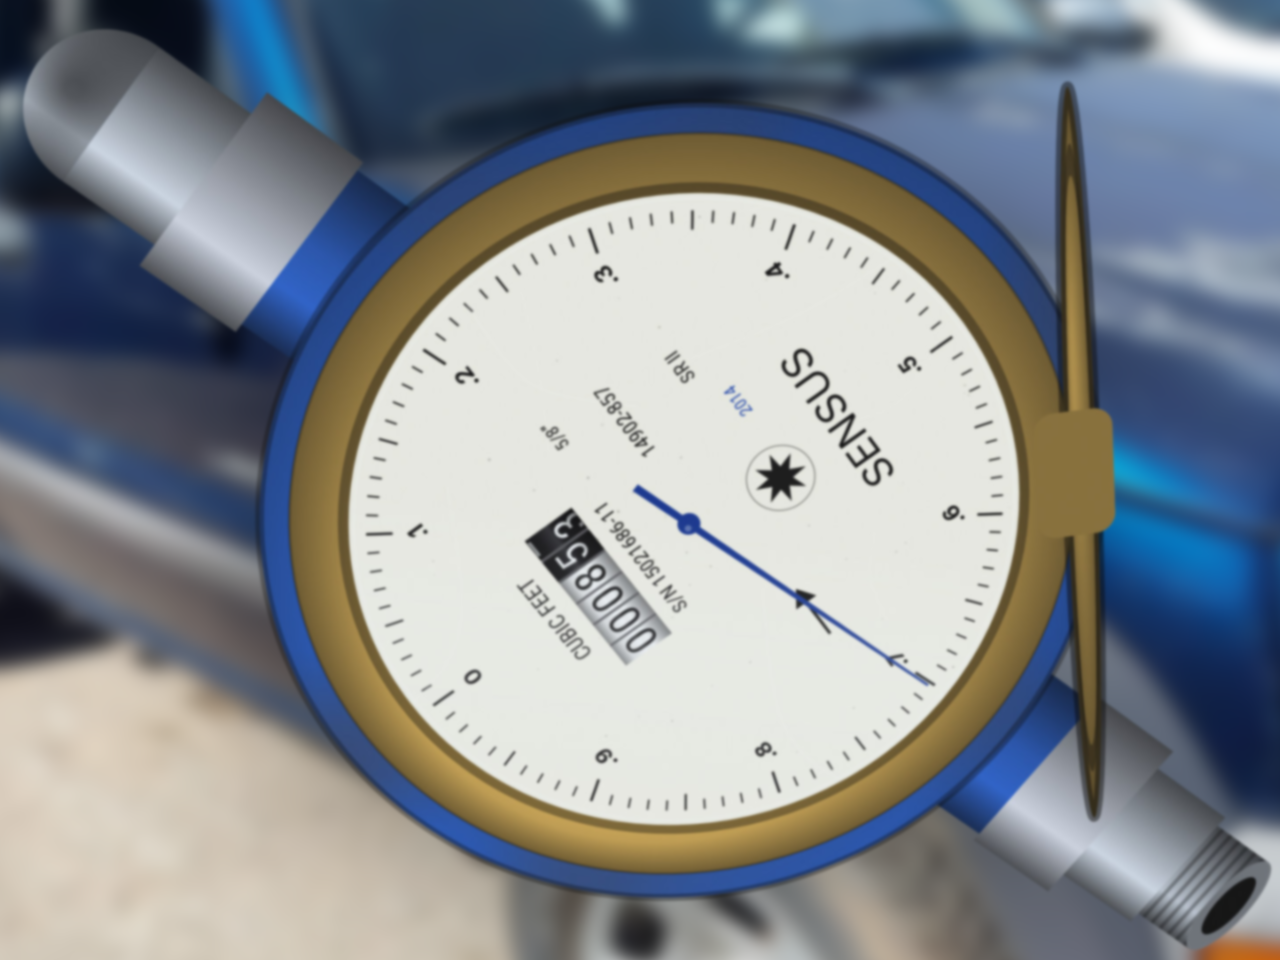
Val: 852.70
